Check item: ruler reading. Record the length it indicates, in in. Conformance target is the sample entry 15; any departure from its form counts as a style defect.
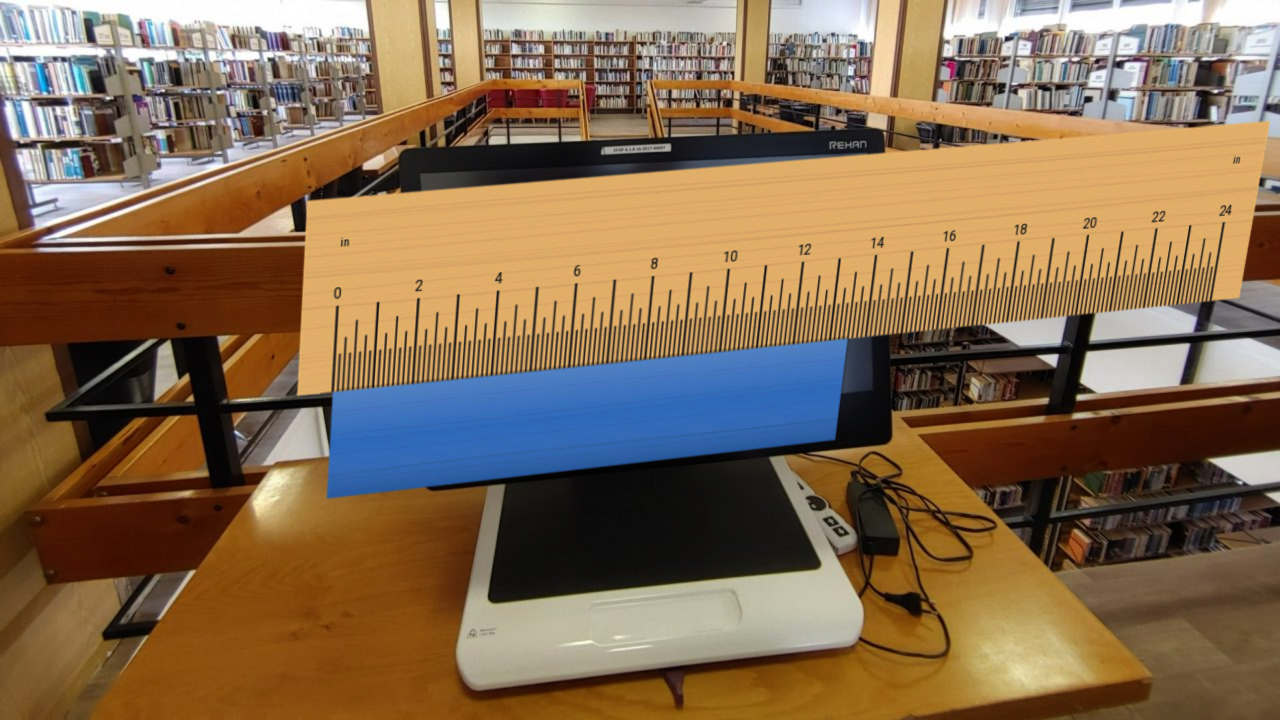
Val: 13.5
